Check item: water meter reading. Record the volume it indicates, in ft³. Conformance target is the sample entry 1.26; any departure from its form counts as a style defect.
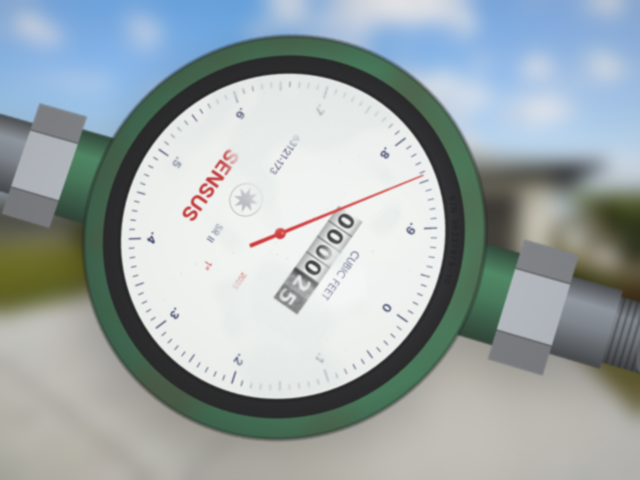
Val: 24.84
